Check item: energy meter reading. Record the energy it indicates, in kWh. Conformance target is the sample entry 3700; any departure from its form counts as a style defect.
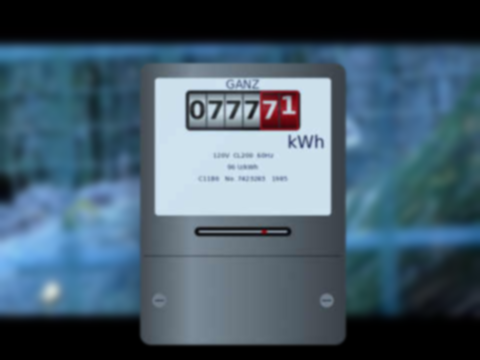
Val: 777.71
